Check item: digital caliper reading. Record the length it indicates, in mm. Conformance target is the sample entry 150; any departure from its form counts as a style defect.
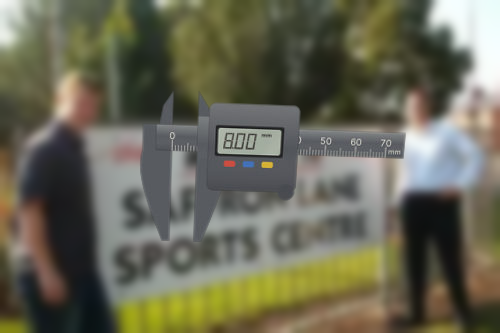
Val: 8.00
